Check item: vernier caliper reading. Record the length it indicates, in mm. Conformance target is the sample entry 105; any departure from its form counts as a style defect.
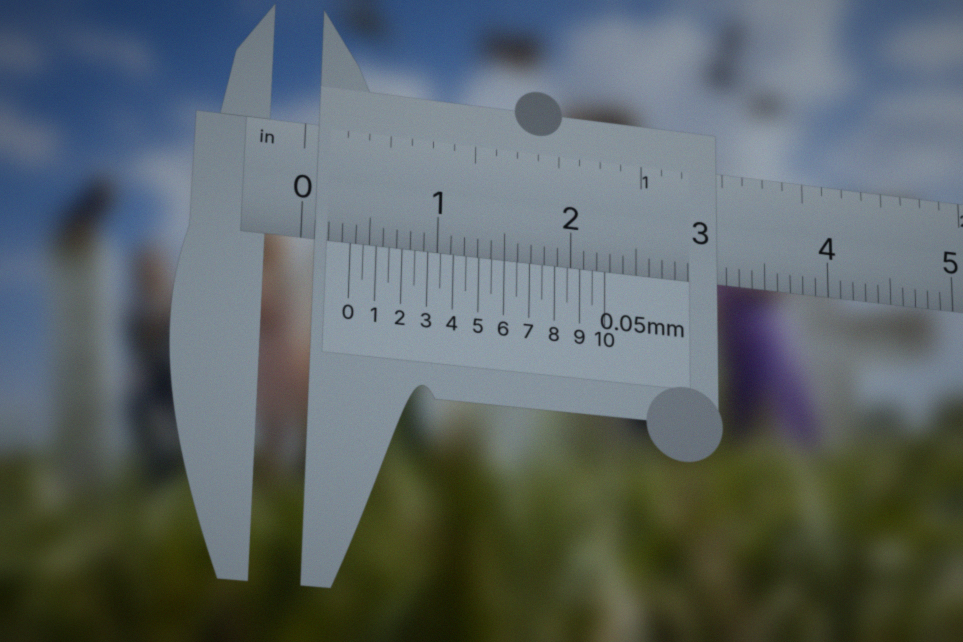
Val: 3.6
